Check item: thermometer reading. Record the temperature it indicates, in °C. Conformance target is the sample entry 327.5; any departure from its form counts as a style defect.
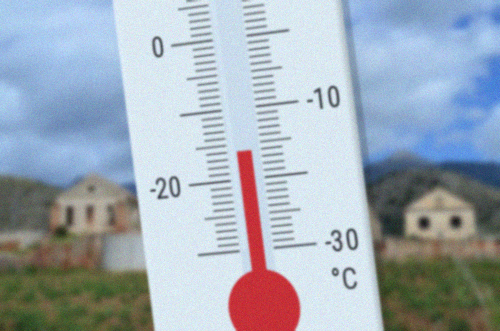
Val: -16
